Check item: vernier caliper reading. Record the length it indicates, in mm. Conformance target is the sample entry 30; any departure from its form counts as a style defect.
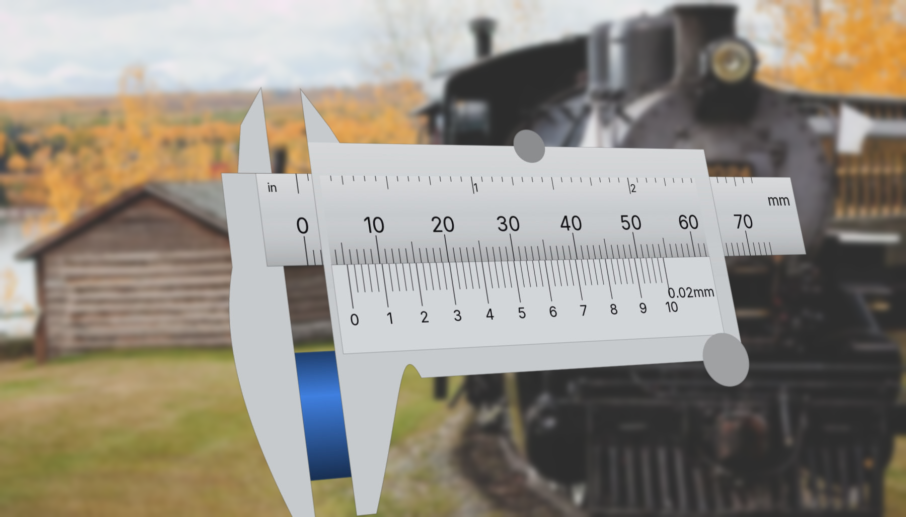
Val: 5.4
